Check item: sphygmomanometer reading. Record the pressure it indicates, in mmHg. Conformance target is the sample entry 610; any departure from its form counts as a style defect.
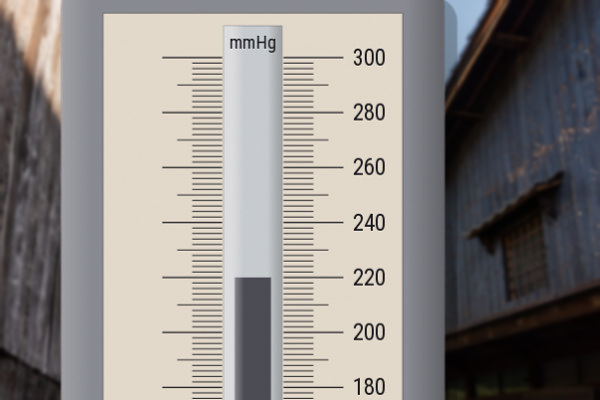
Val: 220
